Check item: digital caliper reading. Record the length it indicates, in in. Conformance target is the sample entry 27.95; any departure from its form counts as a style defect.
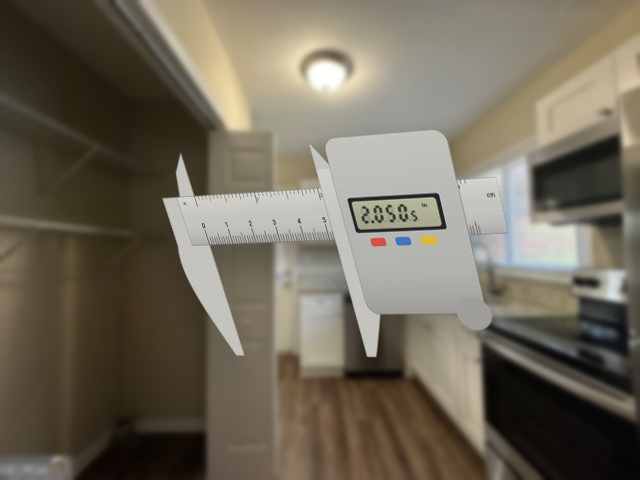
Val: 2.0505
